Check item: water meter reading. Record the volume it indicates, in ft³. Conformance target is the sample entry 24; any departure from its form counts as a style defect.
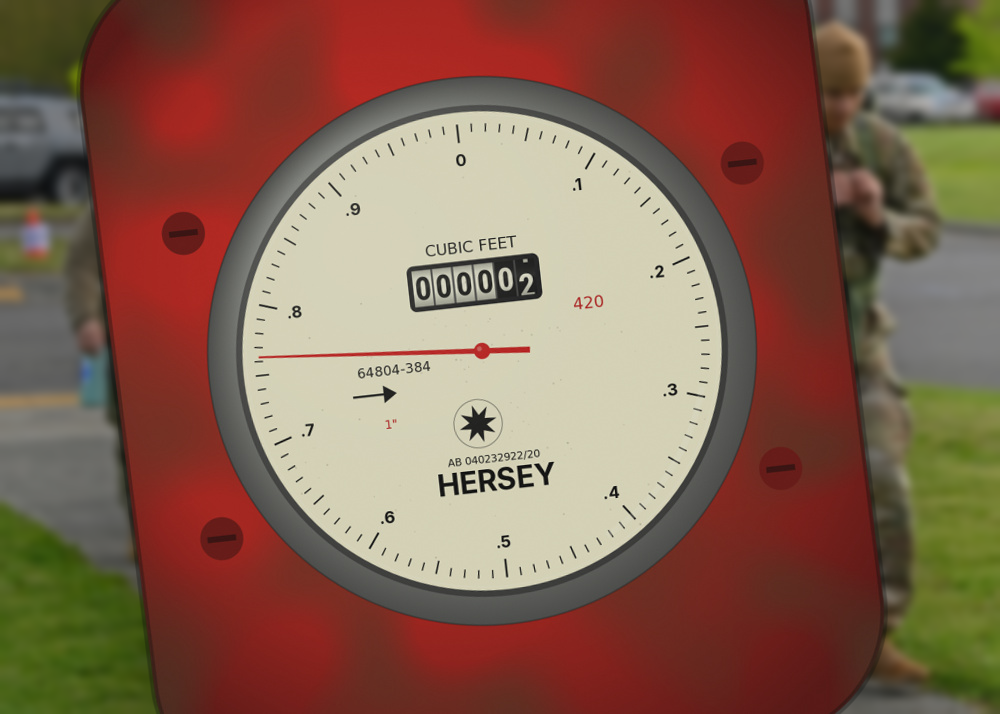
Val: 1.76
